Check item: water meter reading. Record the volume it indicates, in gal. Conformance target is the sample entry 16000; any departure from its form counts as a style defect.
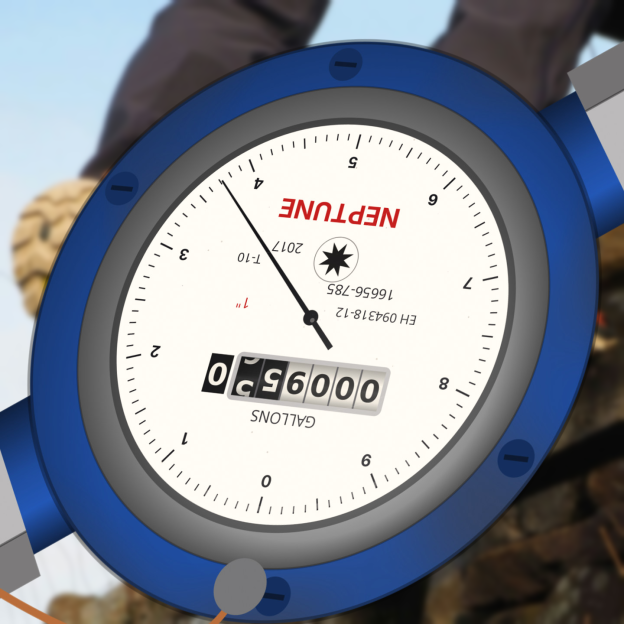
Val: 9553.7
